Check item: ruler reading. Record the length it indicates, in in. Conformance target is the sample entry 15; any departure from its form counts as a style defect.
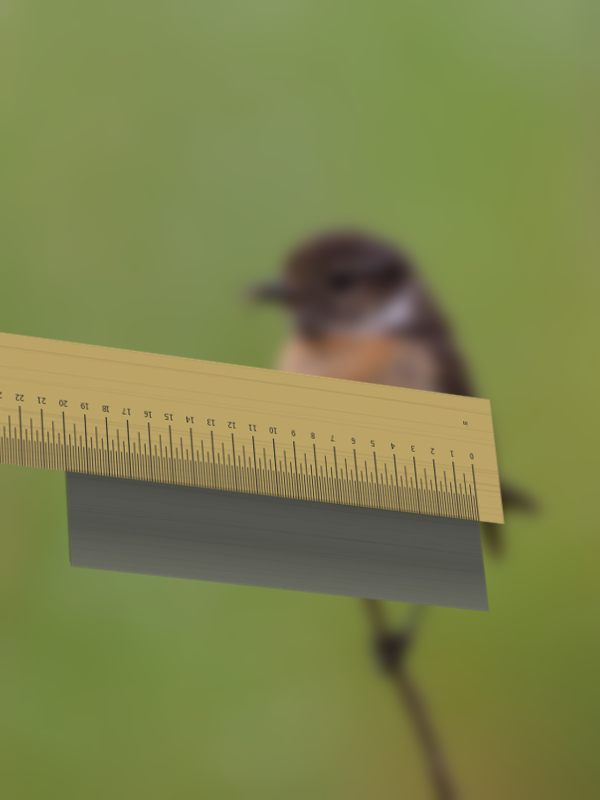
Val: 20
